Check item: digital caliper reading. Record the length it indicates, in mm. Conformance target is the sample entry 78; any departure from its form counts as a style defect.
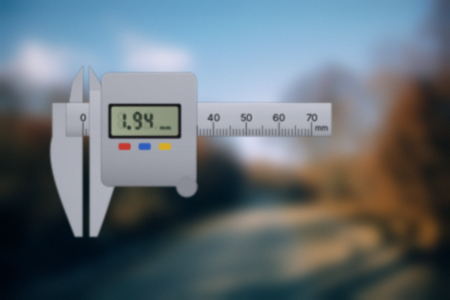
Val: 1.94
